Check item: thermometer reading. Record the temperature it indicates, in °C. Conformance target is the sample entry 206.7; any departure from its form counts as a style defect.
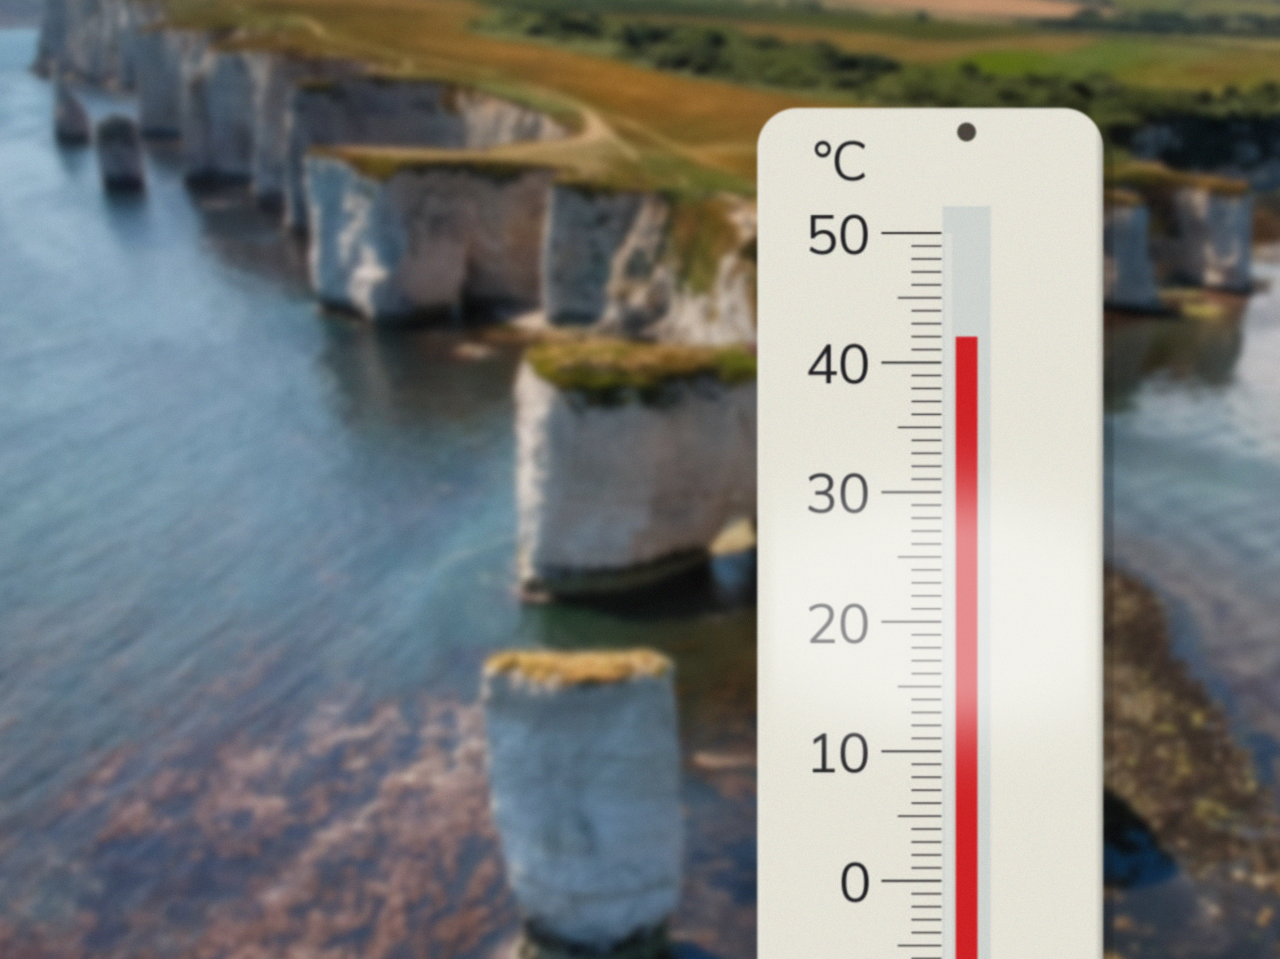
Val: 42
